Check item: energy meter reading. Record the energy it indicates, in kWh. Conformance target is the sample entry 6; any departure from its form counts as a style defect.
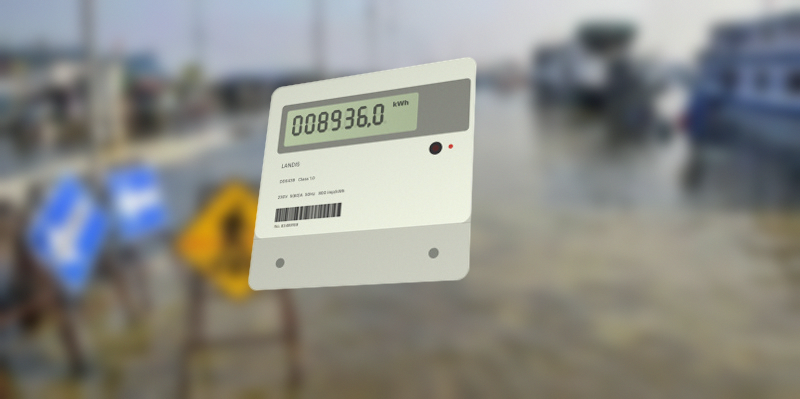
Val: 8936.0
